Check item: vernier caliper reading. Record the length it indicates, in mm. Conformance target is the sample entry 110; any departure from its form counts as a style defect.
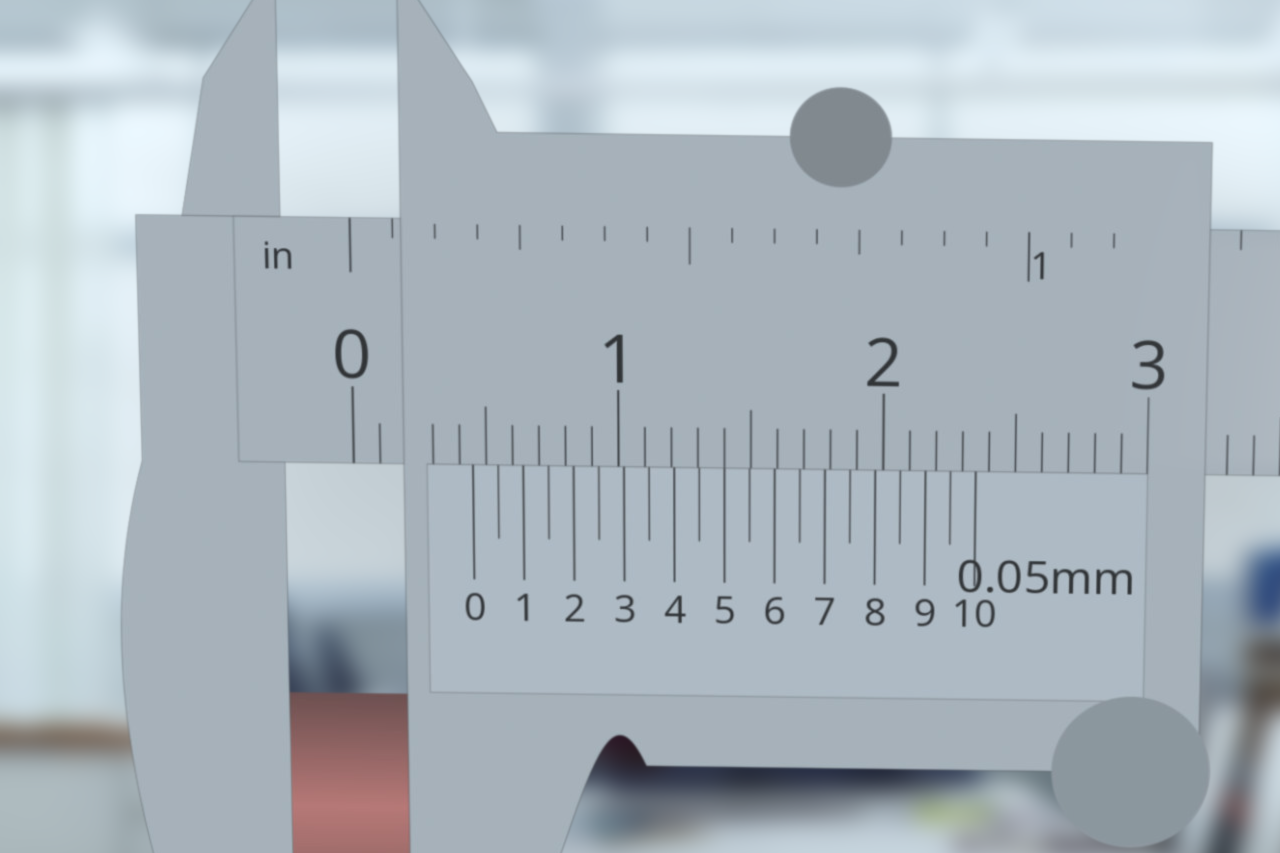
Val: 4.5
